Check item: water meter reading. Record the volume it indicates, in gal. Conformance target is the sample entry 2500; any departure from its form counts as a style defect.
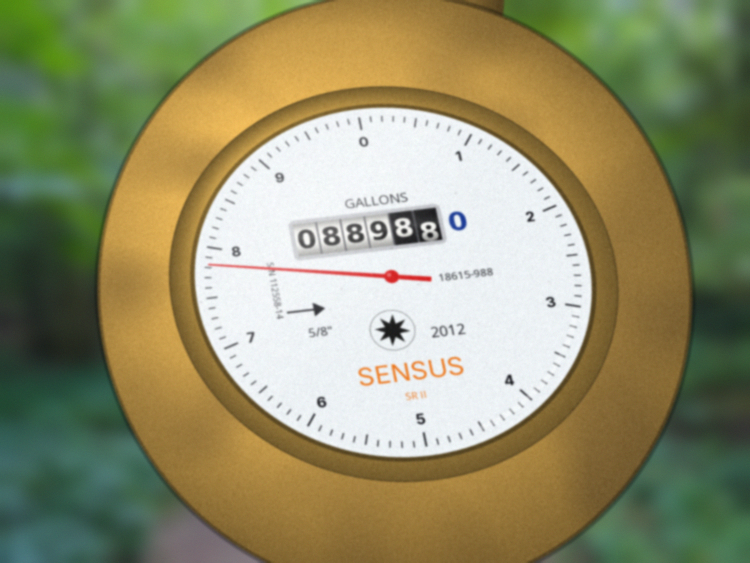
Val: 889877.8
